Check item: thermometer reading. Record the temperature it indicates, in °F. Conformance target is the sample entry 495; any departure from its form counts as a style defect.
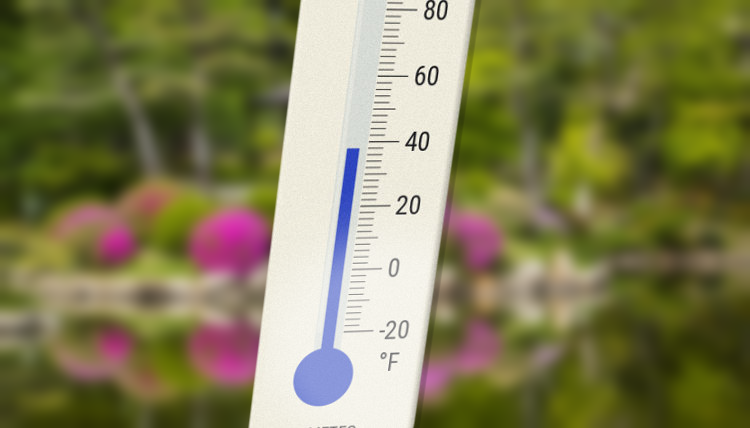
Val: 38
